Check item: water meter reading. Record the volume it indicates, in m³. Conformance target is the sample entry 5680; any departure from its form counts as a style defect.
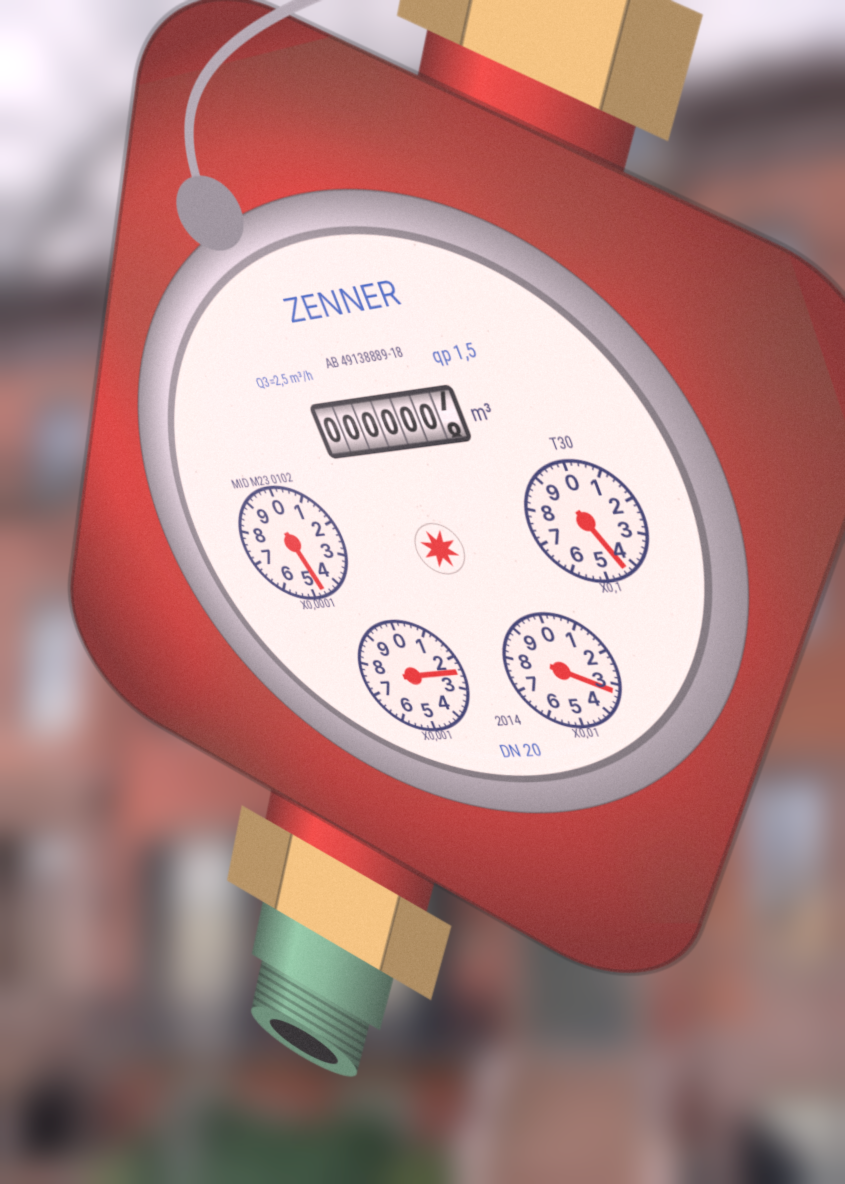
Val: 7.4324
